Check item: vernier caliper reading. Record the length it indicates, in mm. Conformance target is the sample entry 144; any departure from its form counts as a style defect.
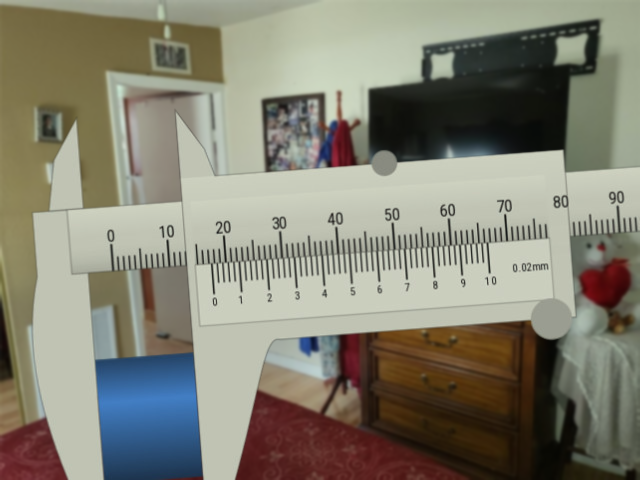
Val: 17.5
